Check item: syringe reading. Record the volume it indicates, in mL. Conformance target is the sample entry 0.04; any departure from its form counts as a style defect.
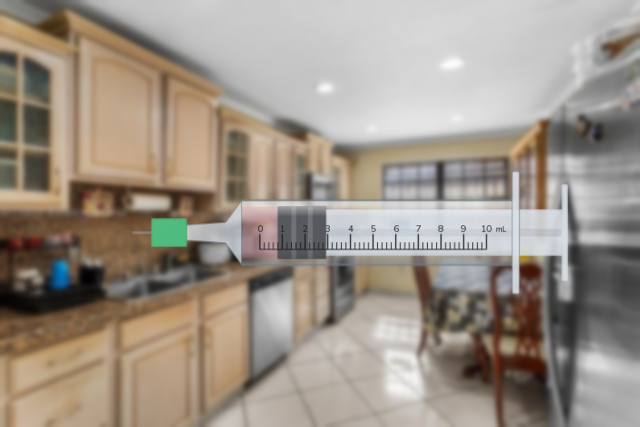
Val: 0.8
